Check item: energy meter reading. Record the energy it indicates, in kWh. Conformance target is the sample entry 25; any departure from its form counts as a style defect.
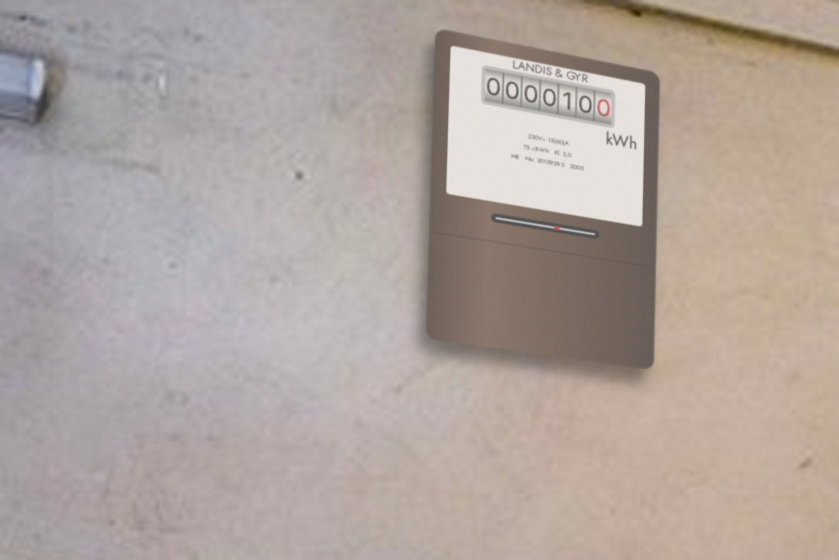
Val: 10.0
